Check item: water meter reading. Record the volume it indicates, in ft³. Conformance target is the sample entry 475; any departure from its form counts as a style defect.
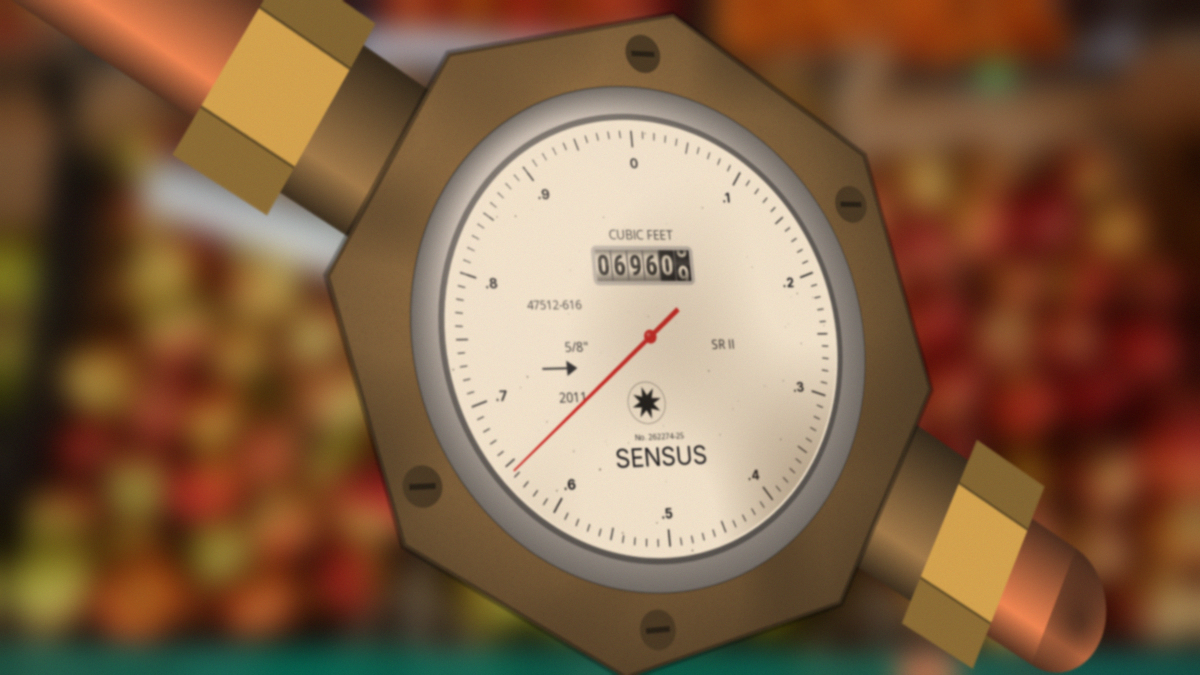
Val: 69608.64
